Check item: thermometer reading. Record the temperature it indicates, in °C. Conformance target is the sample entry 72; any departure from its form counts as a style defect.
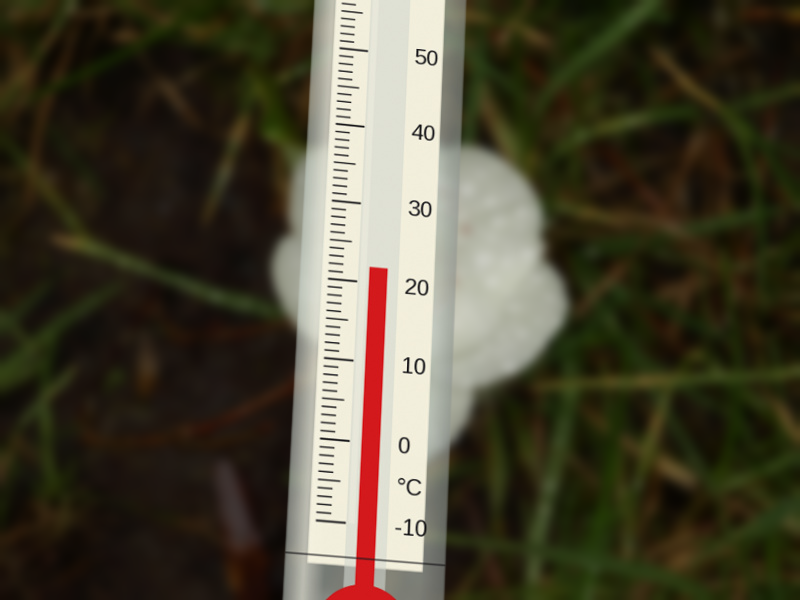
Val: 22
